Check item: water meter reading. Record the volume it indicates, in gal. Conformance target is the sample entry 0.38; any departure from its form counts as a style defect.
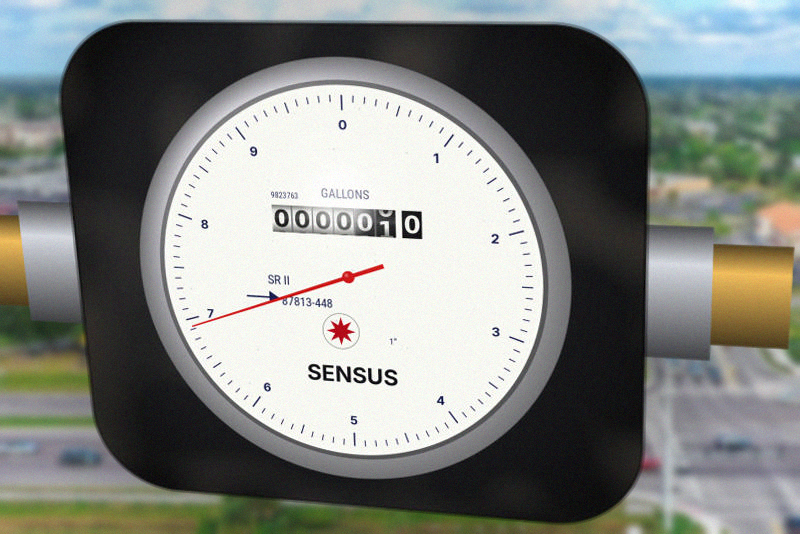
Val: 6.9
